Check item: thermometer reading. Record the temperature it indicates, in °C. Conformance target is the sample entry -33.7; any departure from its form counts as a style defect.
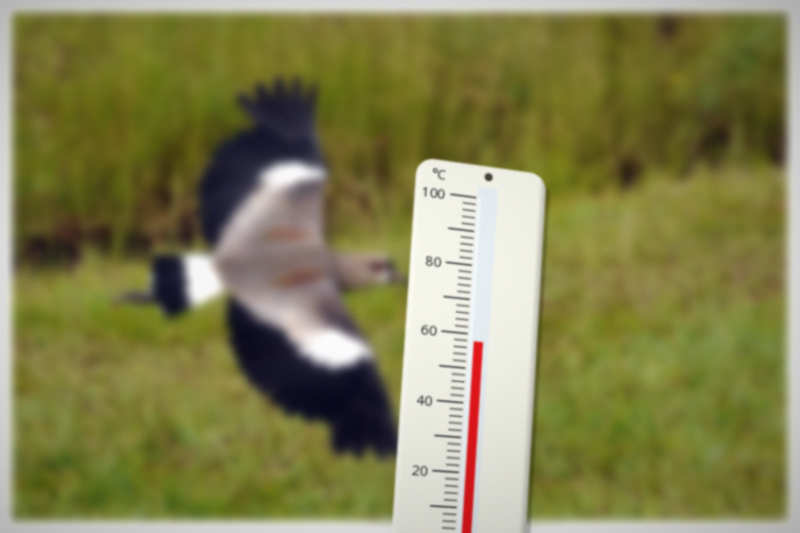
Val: 58
